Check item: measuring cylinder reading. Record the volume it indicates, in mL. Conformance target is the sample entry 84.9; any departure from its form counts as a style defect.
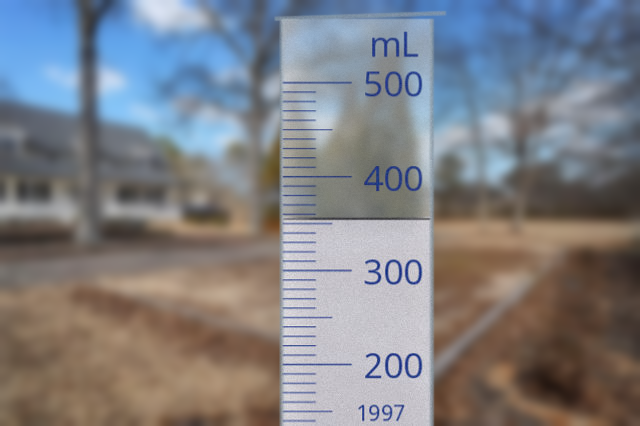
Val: 355
